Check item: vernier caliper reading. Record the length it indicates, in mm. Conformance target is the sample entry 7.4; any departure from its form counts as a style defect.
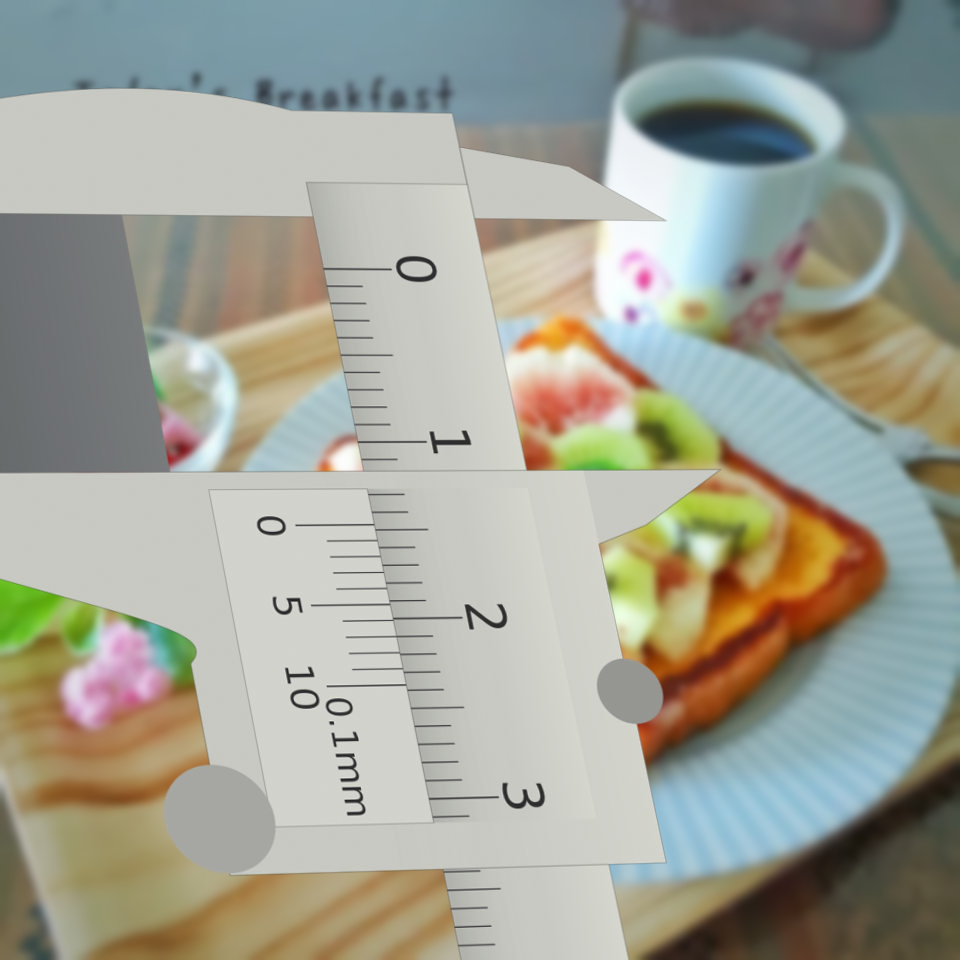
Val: 14.7
